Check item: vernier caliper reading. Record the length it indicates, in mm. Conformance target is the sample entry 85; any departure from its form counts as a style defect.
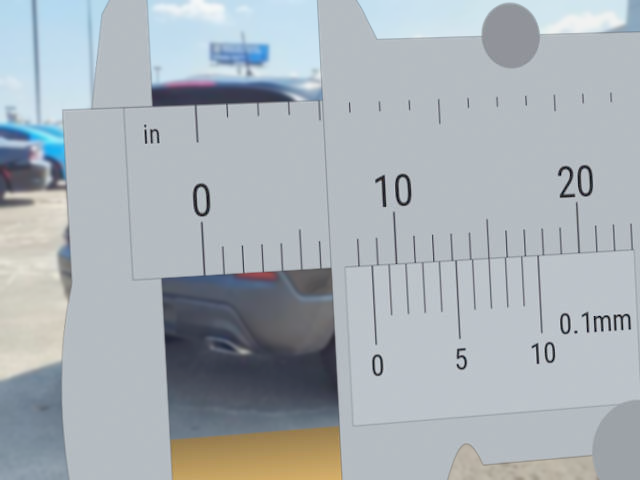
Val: 8.7
